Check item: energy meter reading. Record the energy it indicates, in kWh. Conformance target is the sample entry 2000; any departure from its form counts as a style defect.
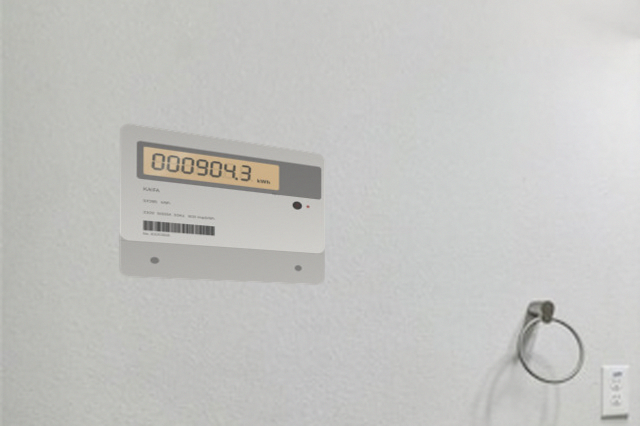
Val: 904.3
